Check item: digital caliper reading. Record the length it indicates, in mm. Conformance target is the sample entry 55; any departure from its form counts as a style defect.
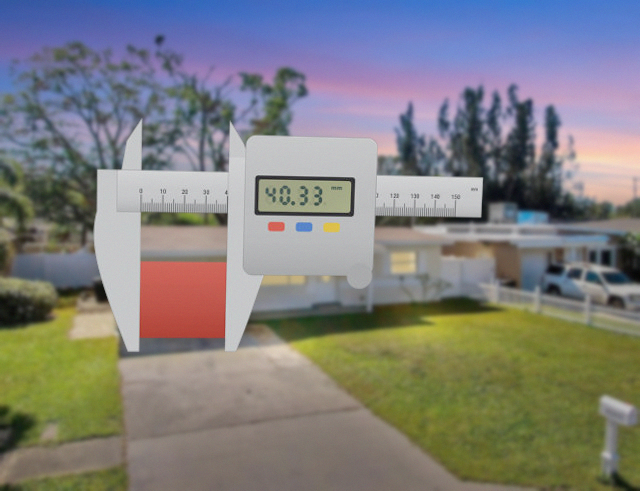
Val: 40.33
